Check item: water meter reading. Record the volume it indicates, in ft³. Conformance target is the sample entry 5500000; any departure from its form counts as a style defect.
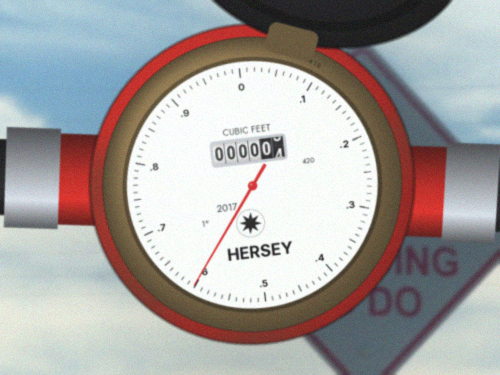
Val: 3.60
